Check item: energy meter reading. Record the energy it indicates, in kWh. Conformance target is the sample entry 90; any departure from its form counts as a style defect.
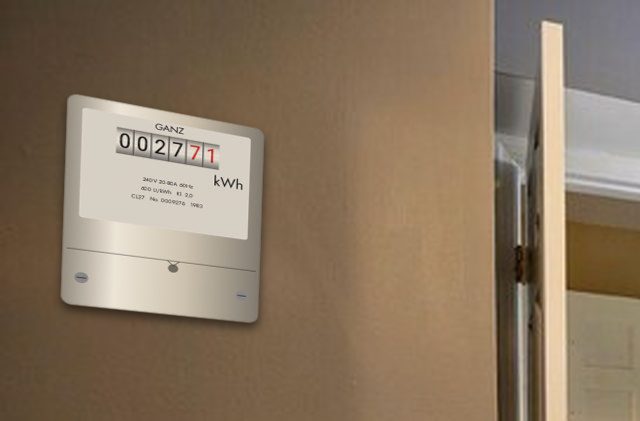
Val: 27.71
